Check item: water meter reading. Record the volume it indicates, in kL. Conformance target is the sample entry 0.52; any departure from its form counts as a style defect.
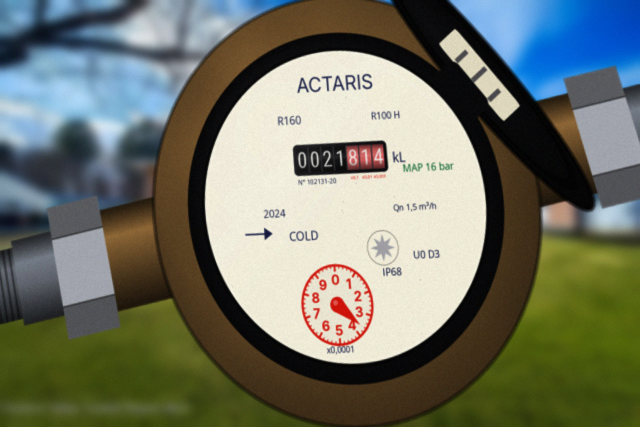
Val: 21.8143
